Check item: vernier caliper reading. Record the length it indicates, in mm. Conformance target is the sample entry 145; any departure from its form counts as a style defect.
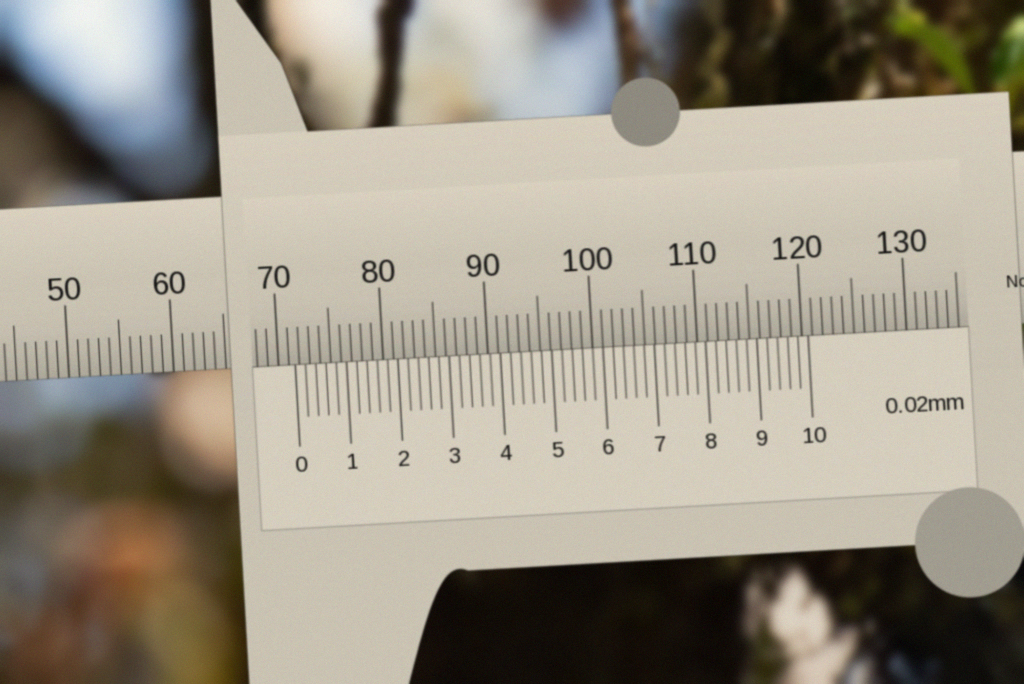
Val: 71.6
